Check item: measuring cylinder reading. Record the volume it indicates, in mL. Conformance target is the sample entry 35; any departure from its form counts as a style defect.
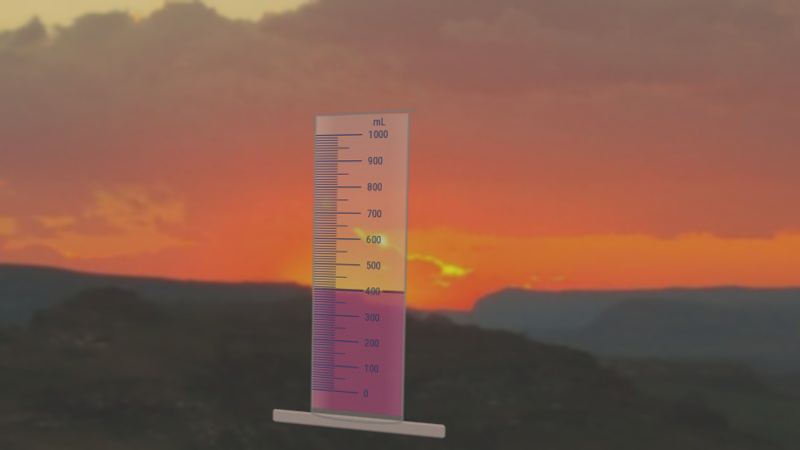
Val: 400
